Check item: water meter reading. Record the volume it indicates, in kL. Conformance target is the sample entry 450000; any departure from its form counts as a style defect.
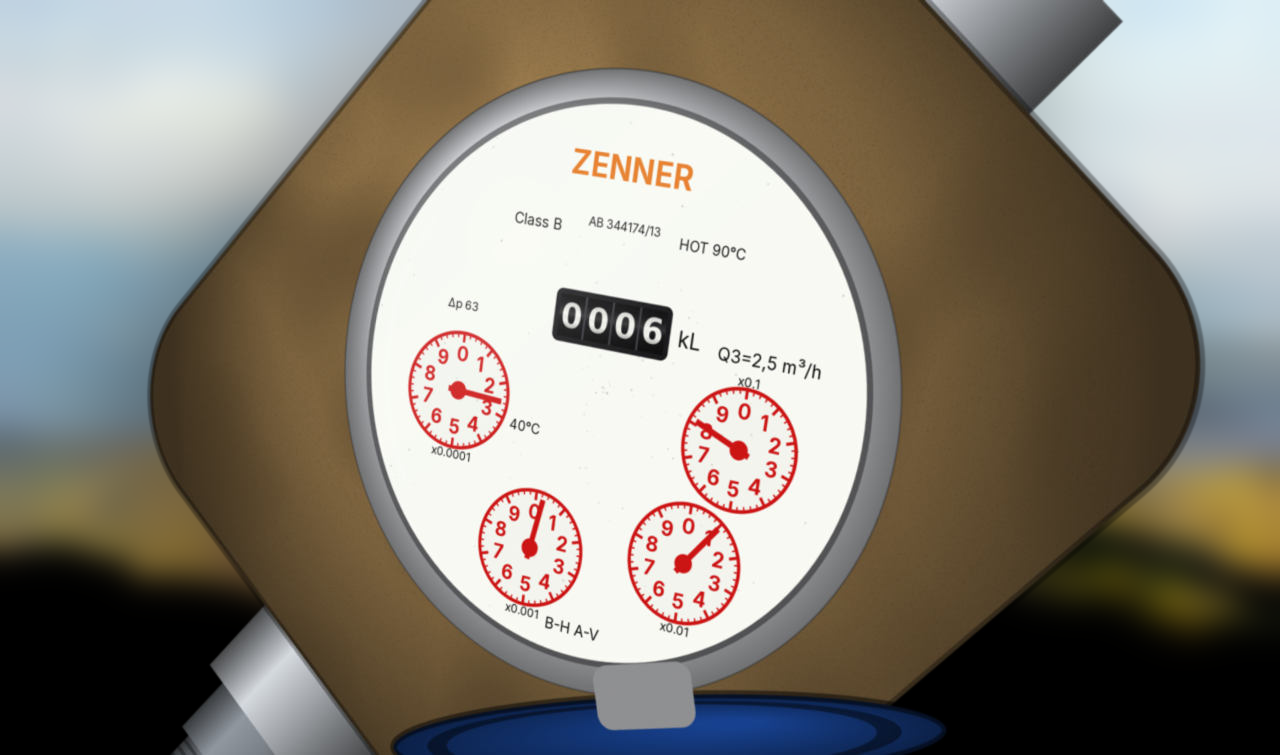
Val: 6.8102
